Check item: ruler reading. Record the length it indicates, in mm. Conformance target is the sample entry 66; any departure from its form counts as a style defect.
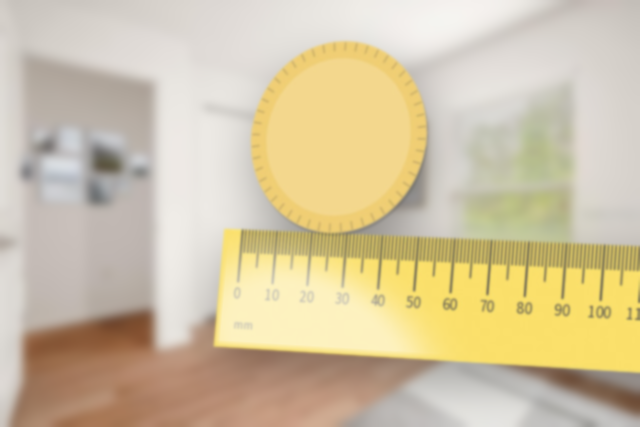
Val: 50
